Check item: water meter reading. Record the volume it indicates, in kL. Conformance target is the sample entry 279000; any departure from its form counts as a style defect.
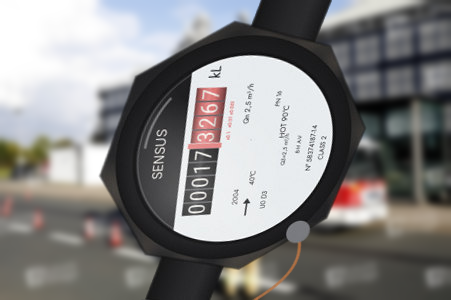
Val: 17.3267
